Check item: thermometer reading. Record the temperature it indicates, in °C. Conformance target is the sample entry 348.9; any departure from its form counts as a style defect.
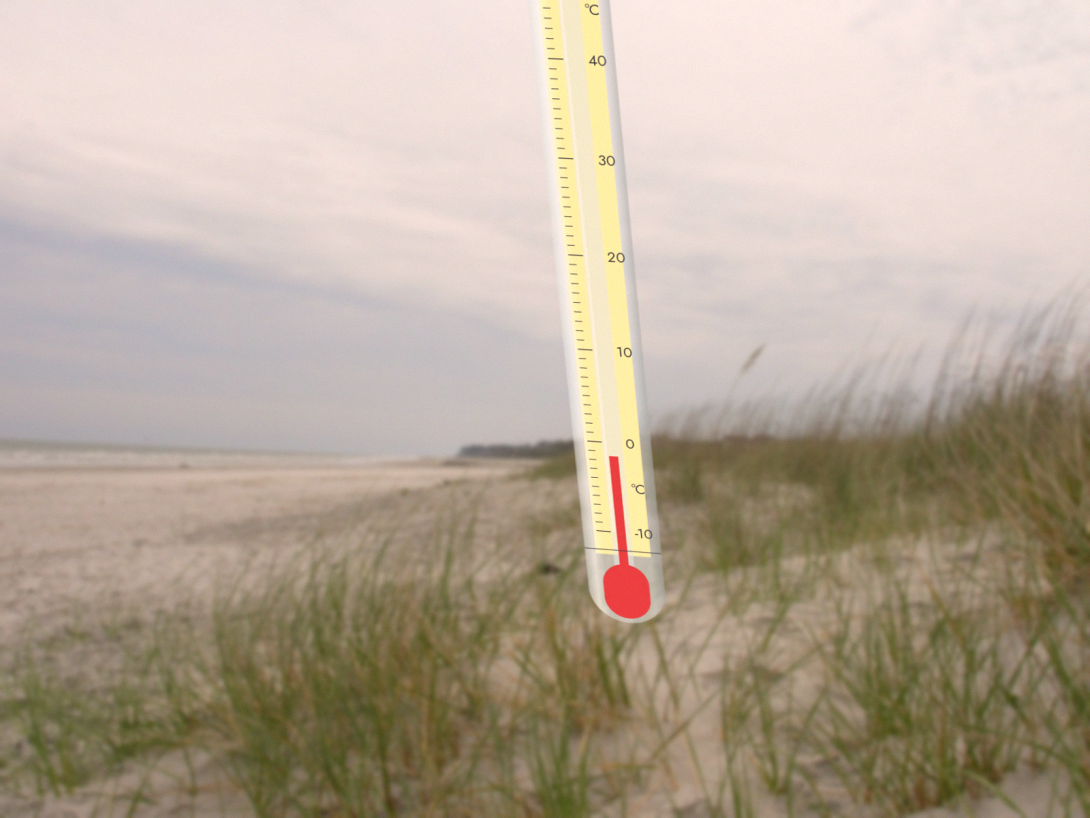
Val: -1.5
